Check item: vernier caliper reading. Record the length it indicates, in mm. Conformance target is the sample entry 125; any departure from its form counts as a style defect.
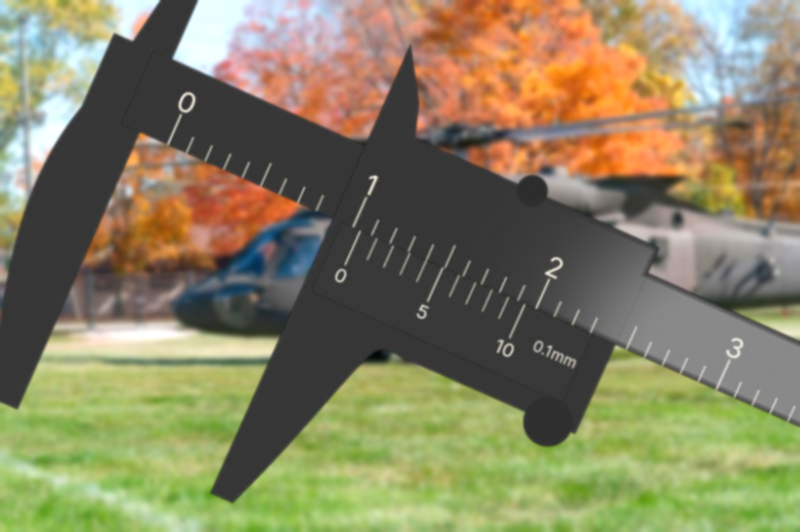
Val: 10.4
